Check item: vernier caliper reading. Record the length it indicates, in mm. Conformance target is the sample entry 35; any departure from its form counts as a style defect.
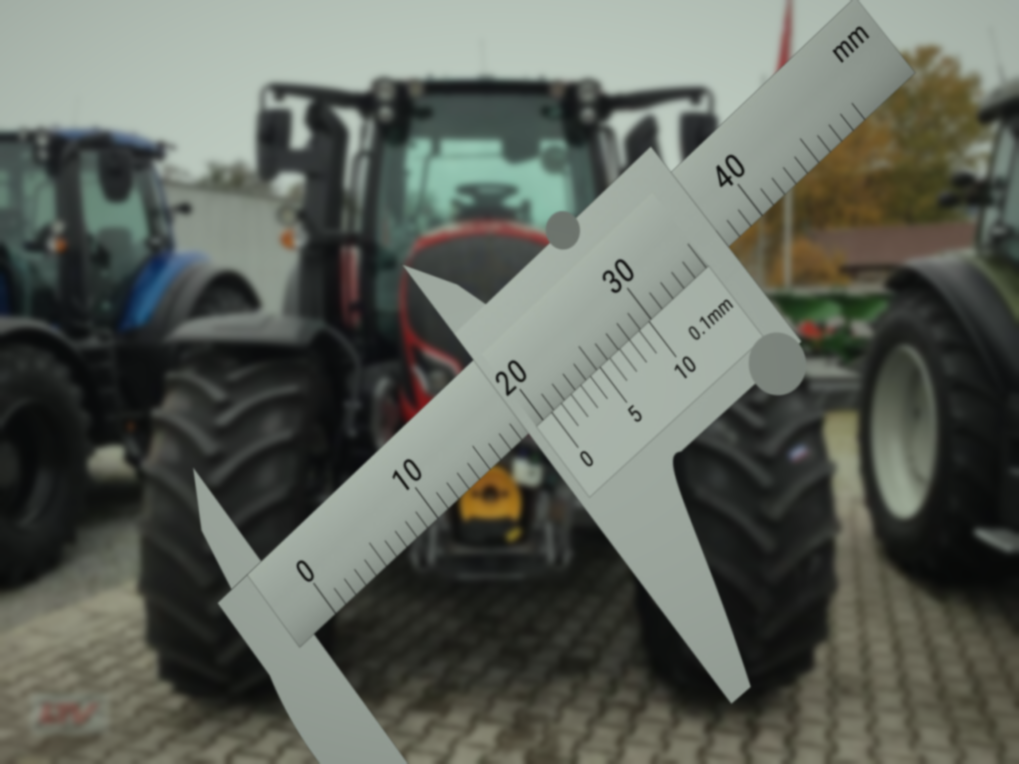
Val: 20.8
